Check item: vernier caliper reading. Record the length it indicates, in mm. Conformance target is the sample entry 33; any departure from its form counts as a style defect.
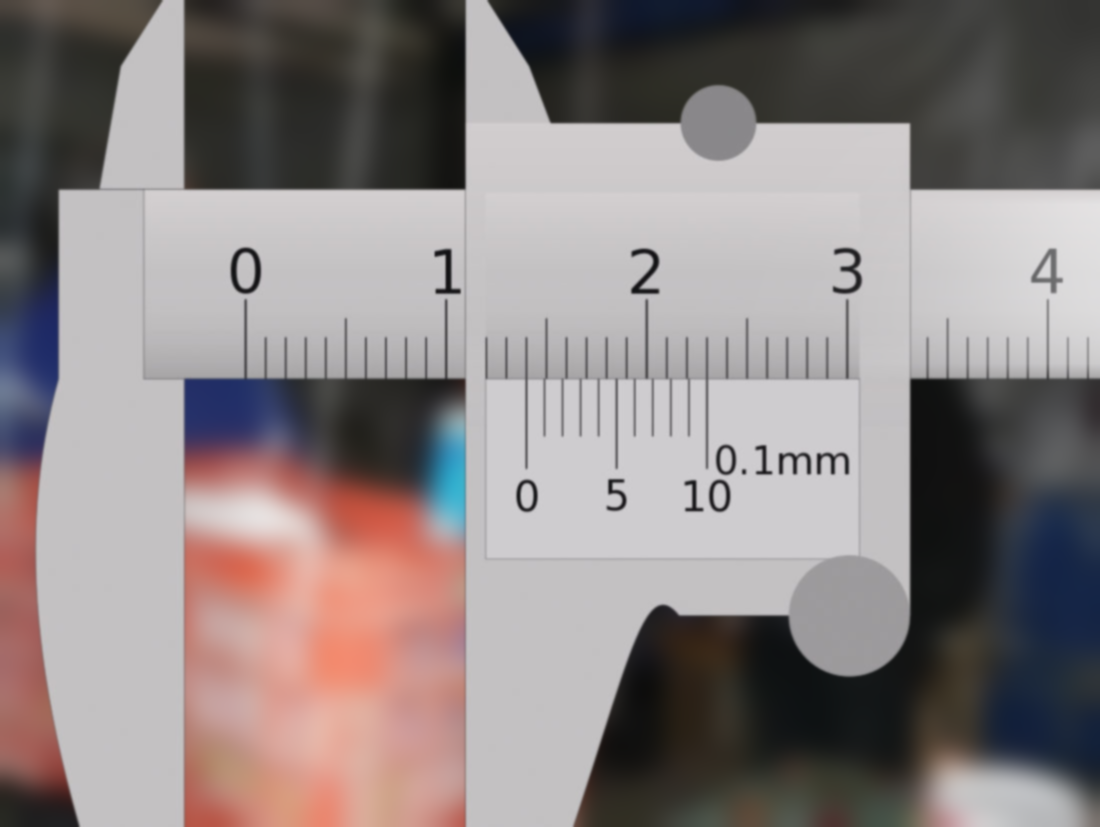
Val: 14.0
